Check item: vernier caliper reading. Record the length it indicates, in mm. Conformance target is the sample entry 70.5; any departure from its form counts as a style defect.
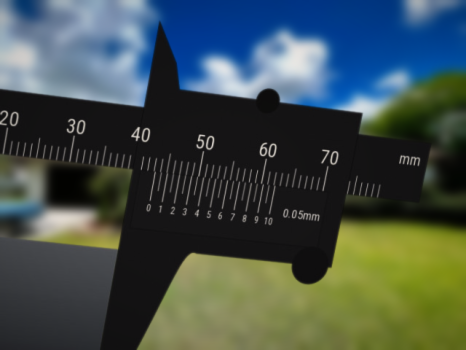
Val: 43.2
